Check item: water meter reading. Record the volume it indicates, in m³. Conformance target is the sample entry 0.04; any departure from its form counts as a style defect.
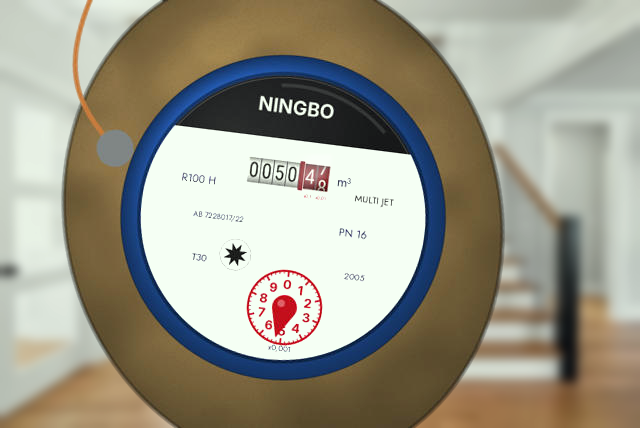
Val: 50.475
